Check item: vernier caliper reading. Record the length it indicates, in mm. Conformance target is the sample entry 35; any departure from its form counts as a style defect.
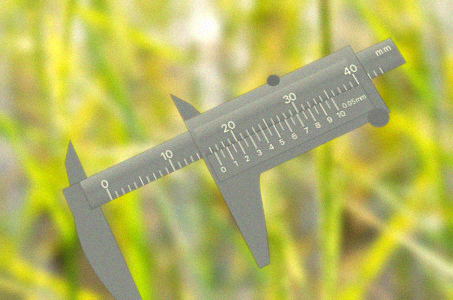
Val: 16.4
